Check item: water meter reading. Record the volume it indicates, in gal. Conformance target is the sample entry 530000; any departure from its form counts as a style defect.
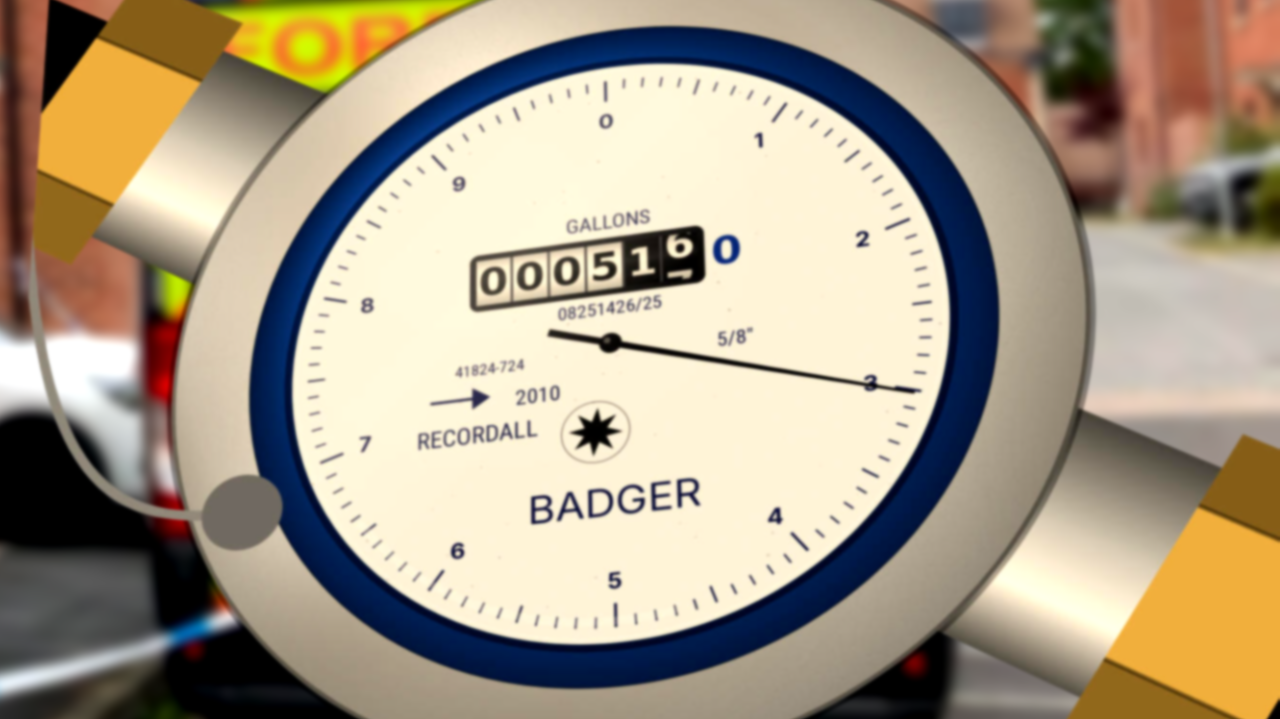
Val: 5163.0
